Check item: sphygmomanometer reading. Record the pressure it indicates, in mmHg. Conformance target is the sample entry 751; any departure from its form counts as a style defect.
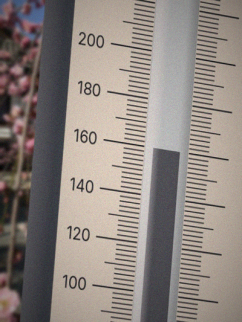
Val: 160
